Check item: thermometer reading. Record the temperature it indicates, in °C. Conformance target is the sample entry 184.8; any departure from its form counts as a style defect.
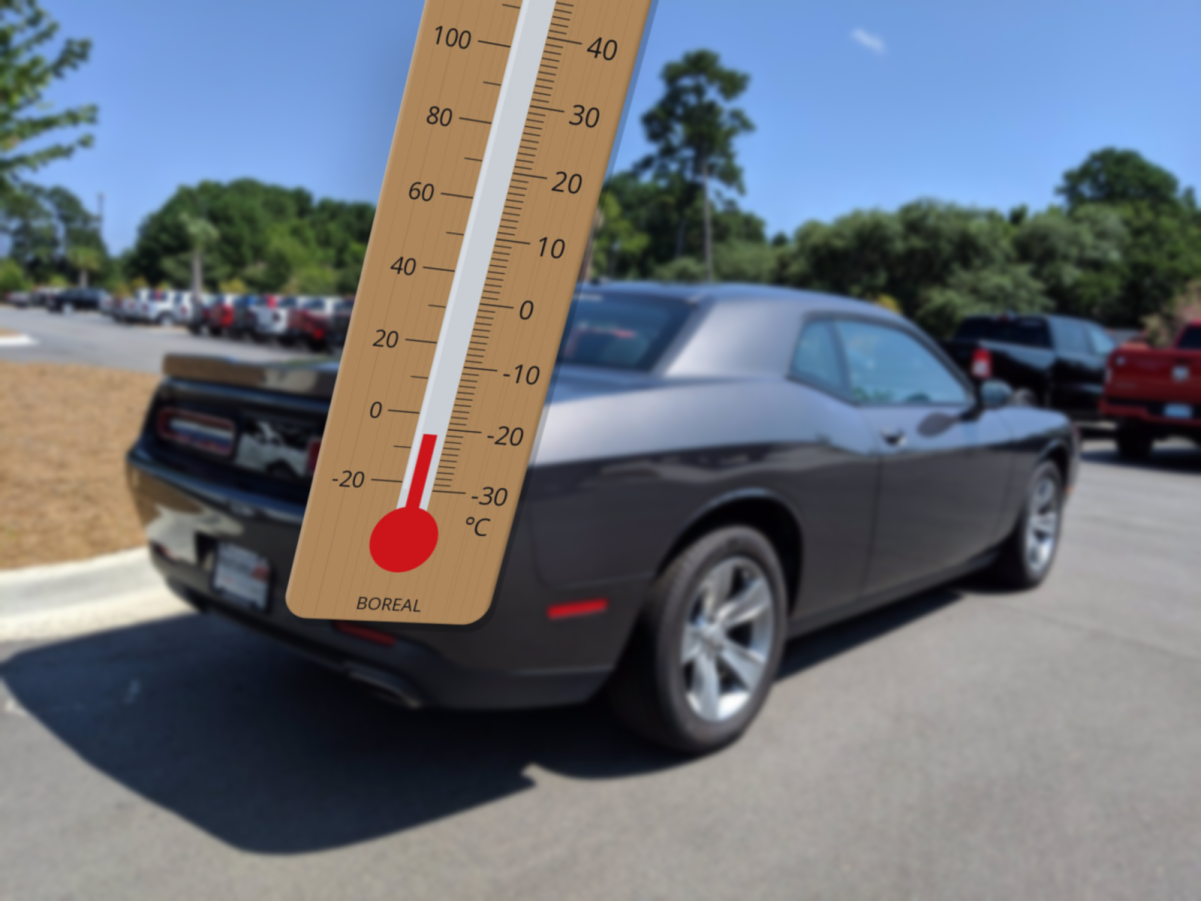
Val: -21
